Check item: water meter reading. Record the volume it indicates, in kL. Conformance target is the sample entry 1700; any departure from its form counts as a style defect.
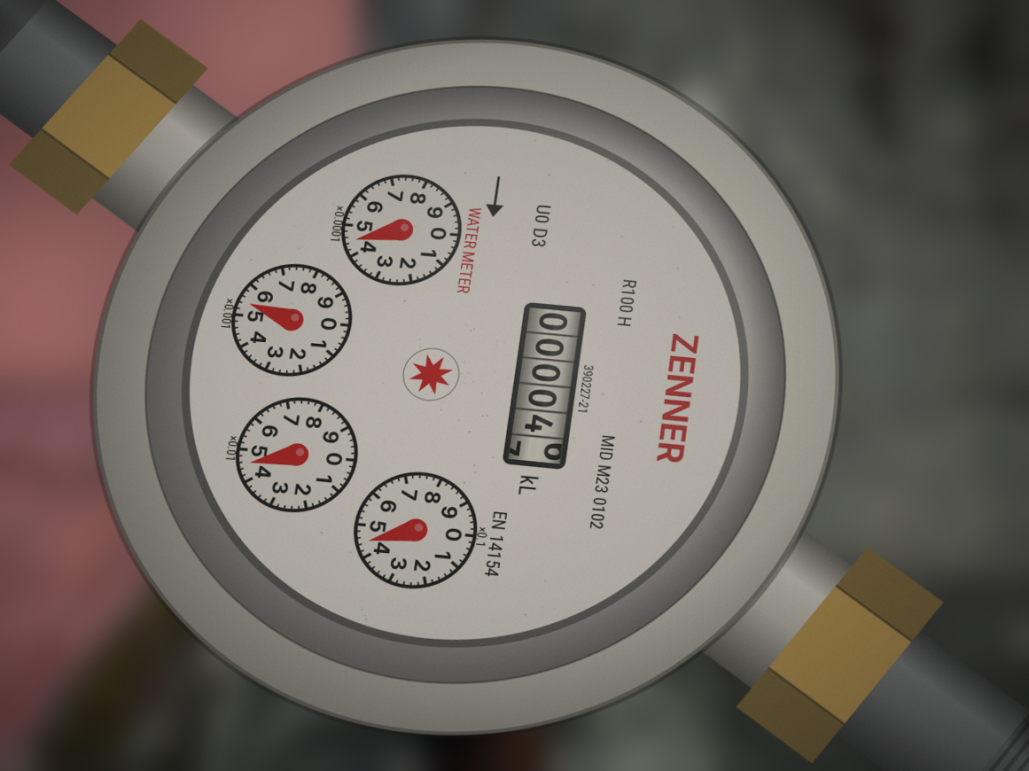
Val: 46.4454
